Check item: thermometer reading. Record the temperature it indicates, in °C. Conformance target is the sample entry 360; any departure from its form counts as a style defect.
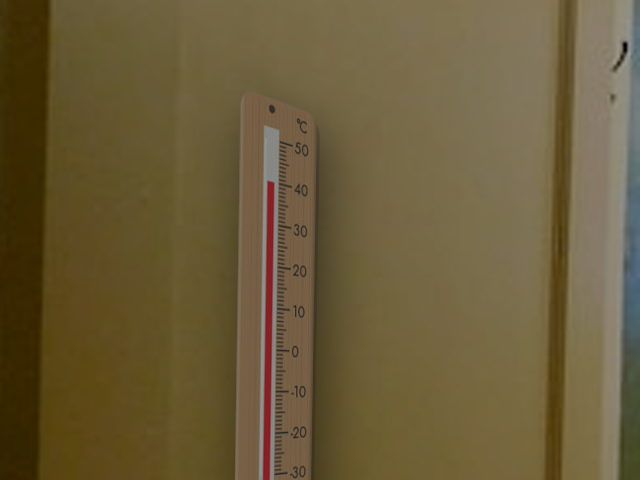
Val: 40
